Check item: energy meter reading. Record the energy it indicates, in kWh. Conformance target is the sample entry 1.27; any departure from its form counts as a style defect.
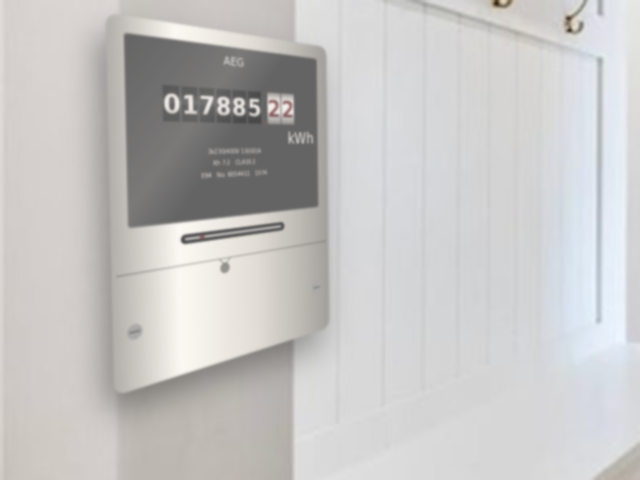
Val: 17885.22
